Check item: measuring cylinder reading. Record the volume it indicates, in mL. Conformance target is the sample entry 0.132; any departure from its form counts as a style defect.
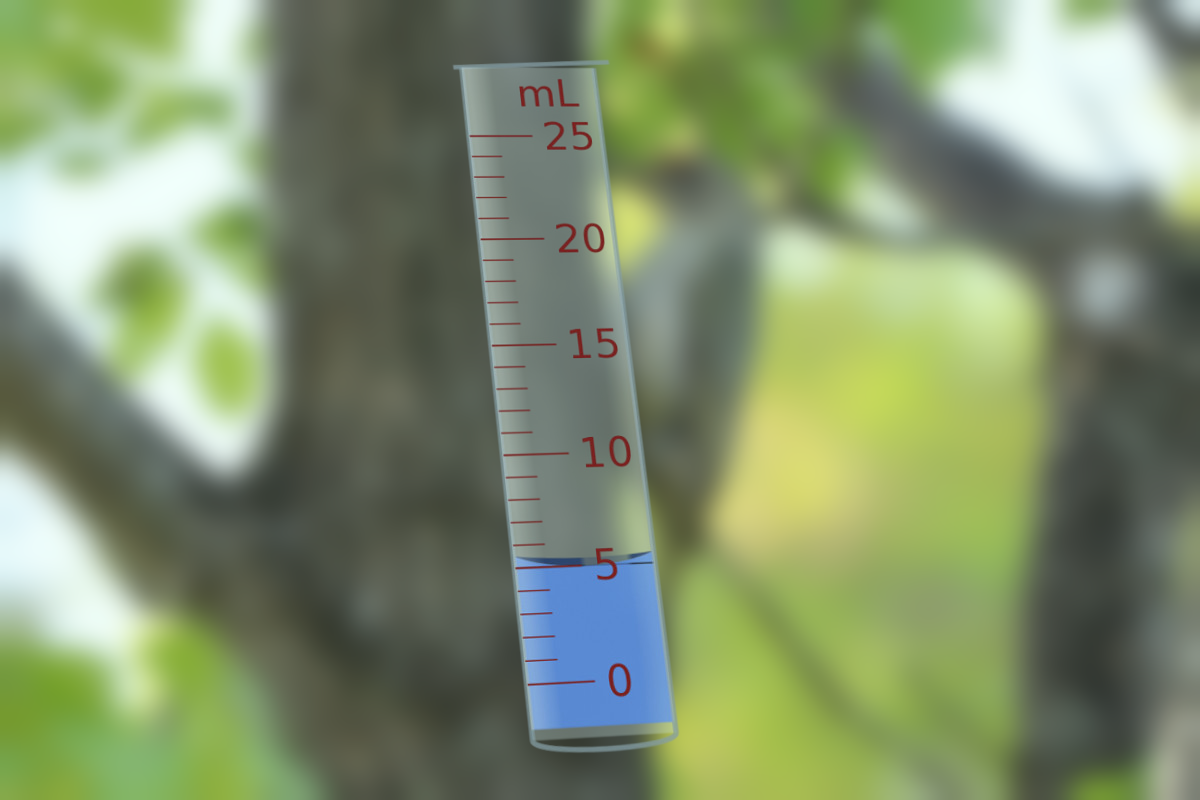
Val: 5
